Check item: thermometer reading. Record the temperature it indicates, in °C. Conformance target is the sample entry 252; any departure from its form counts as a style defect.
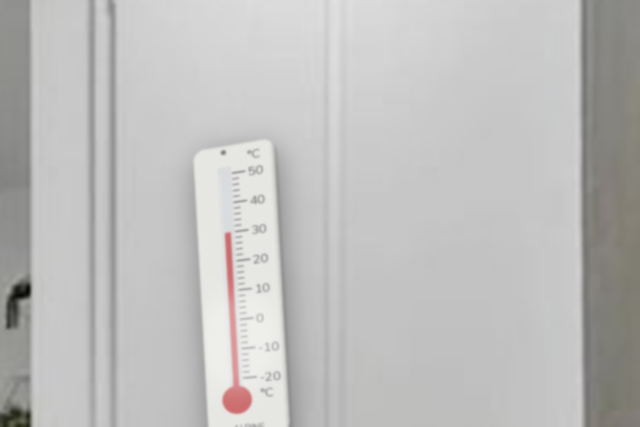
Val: 30
